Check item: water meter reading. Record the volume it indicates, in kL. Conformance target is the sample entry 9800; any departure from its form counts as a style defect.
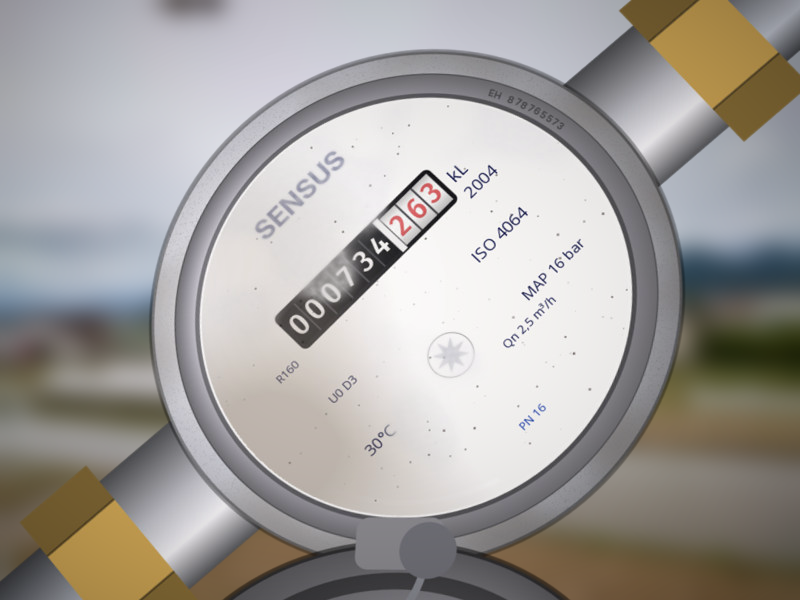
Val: 734.263
